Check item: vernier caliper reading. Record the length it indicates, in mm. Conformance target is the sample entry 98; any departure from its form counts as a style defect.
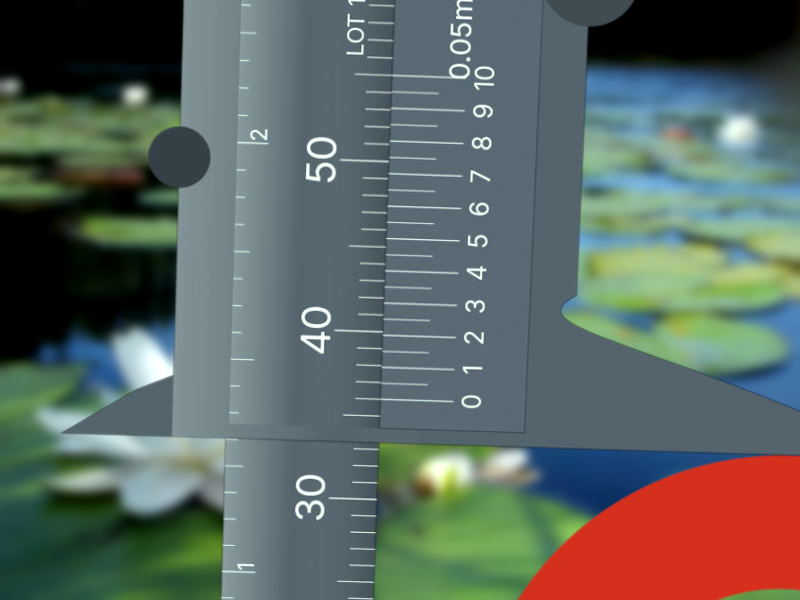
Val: 36.0
